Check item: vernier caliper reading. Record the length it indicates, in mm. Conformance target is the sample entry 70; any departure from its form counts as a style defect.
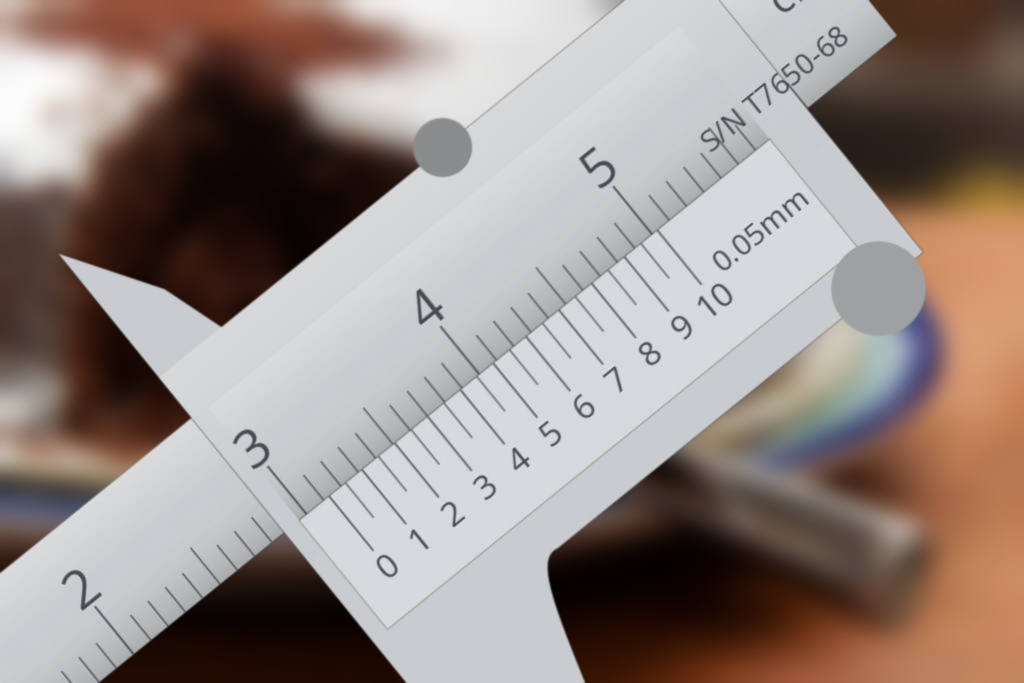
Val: 31.3
